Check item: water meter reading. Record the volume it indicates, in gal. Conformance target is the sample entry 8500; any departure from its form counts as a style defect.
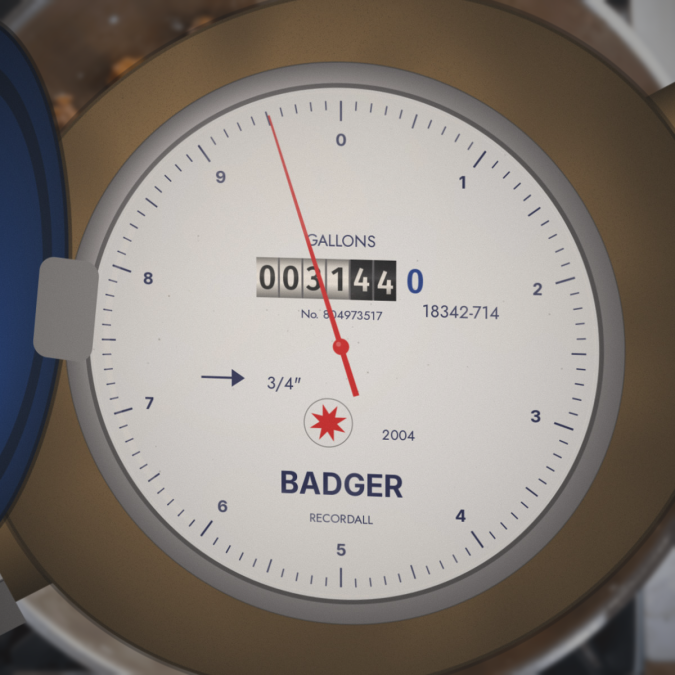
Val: 31439.5
